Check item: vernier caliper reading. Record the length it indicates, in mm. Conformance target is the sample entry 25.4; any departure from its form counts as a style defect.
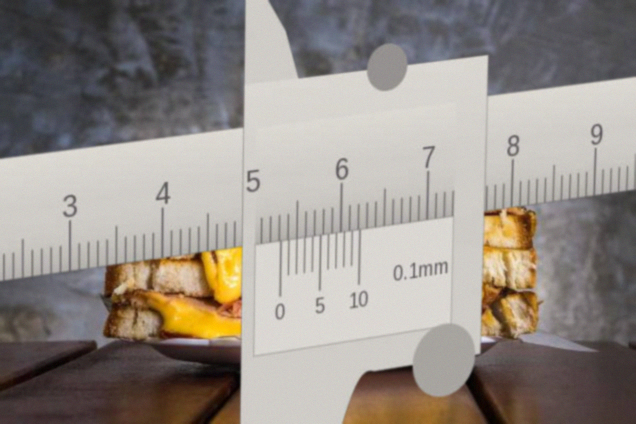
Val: 53.2
